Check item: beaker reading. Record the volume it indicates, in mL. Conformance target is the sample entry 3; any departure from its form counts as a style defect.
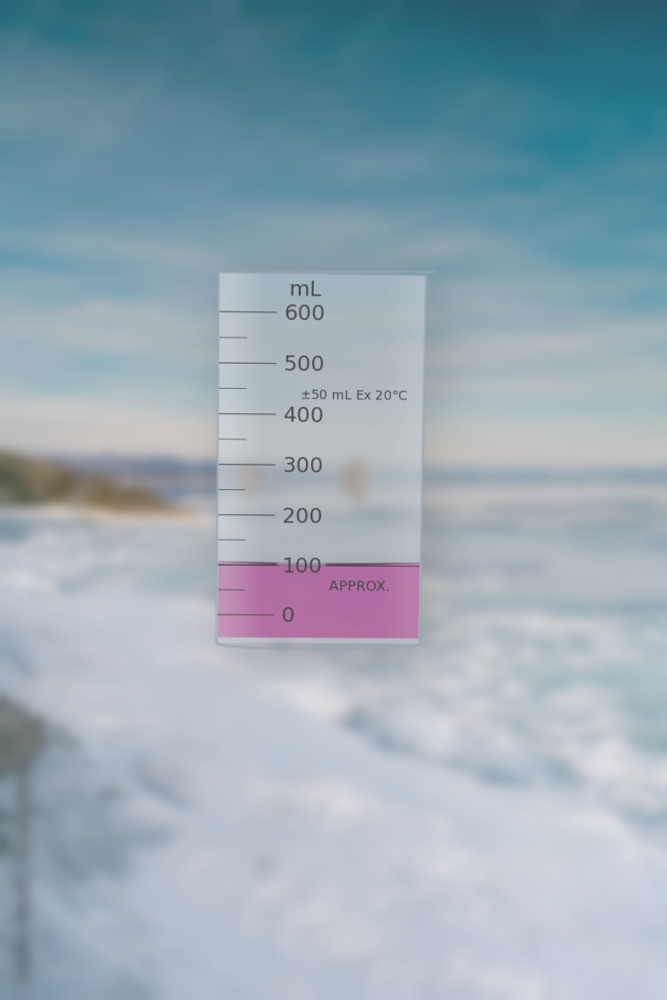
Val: 100
